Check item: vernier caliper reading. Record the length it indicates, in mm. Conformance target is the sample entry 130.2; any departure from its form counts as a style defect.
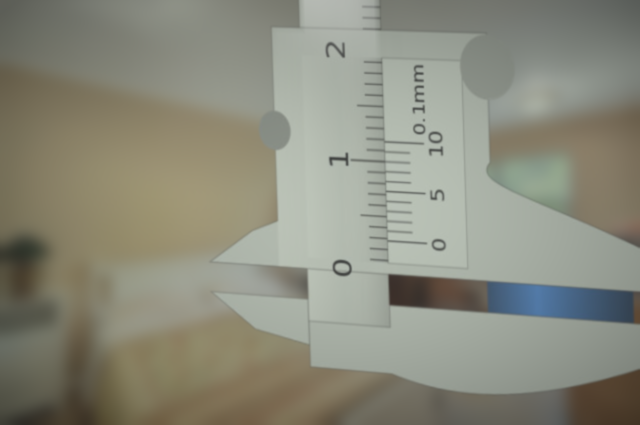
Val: 2.8
